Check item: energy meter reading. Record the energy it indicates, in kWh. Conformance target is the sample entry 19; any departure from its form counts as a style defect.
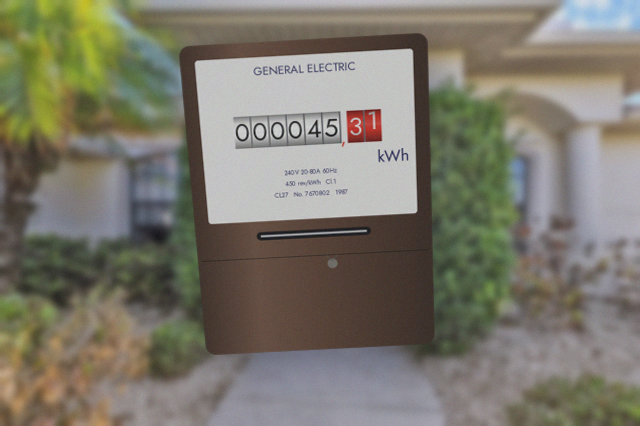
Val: 45.31
